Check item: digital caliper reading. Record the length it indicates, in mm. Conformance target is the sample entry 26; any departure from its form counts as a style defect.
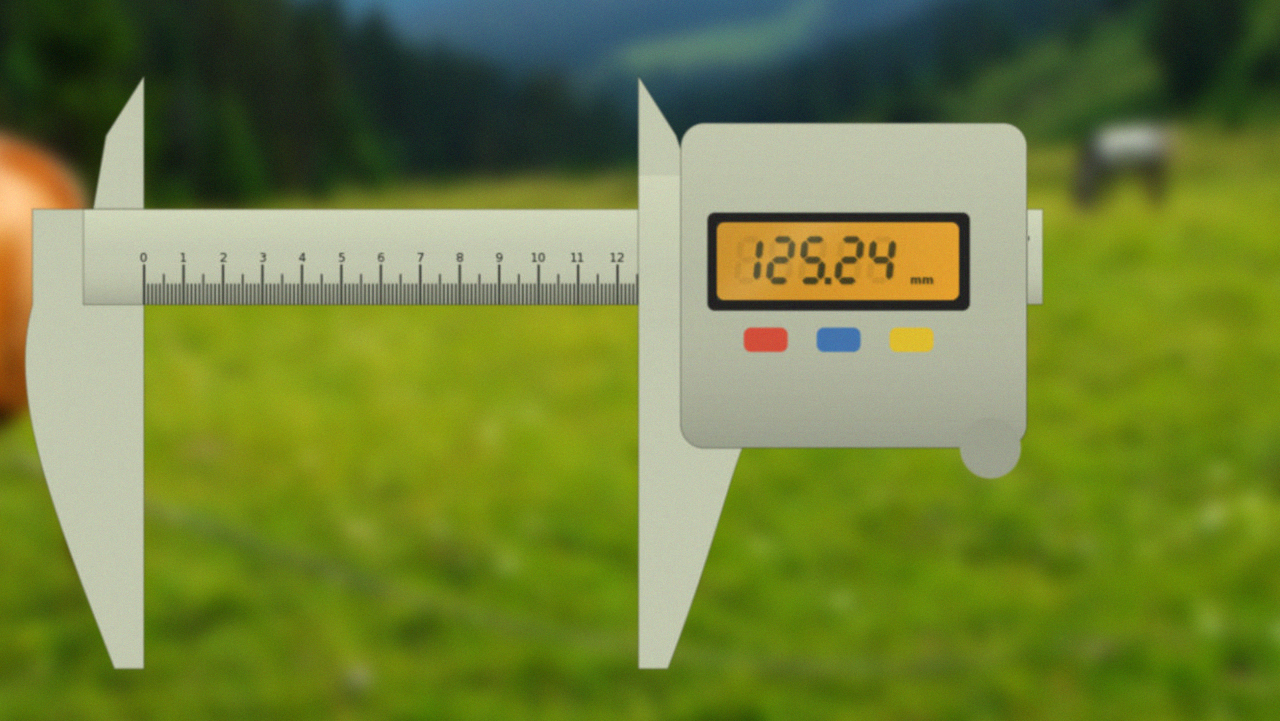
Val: 125.24
